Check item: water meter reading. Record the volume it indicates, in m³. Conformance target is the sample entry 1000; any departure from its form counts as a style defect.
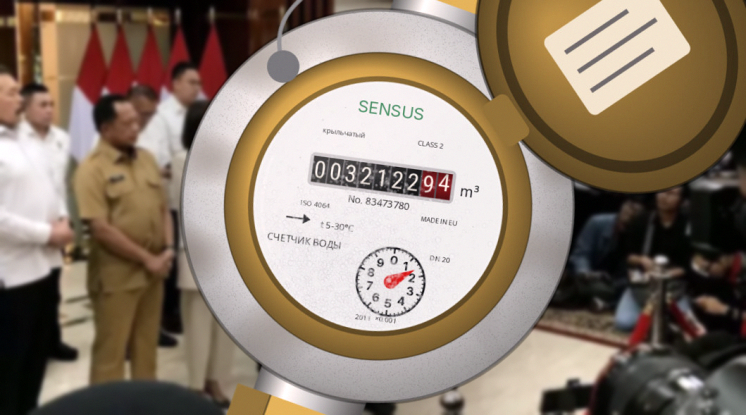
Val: 32122.941
